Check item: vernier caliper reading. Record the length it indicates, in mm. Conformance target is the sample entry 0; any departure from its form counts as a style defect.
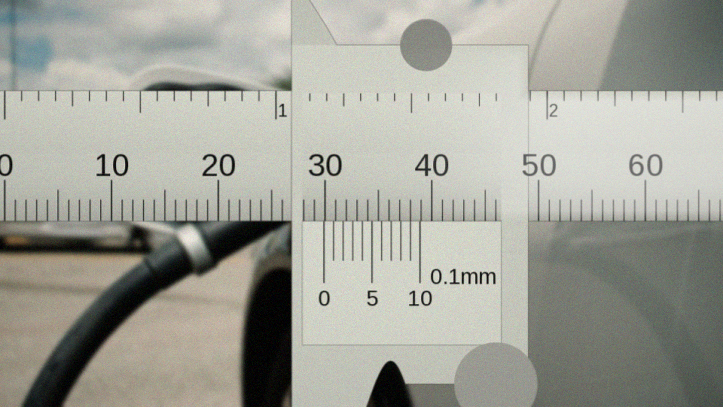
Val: 29.9
